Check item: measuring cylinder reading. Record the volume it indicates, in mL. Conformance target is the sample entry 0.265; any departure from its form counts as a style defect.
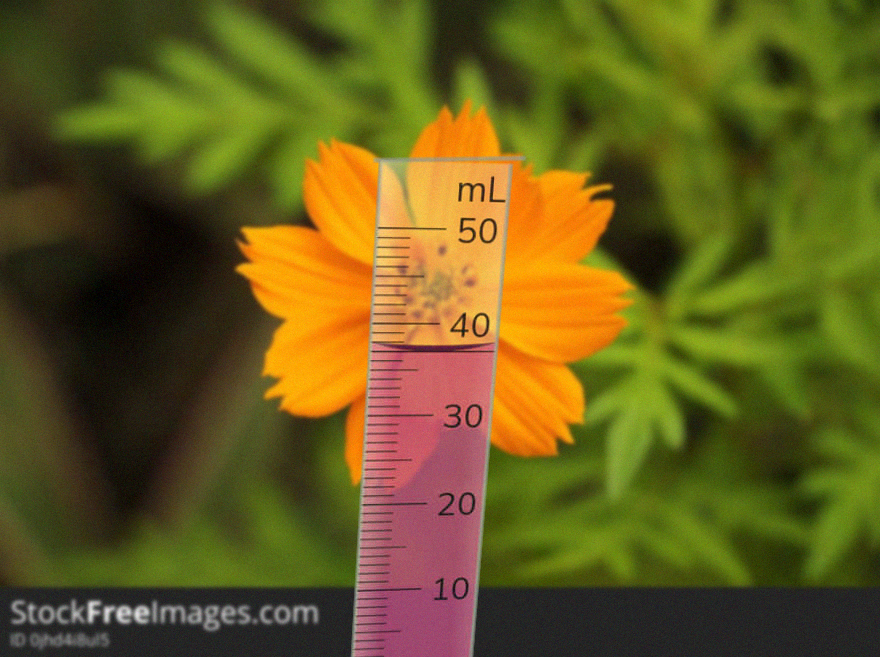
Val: 37
